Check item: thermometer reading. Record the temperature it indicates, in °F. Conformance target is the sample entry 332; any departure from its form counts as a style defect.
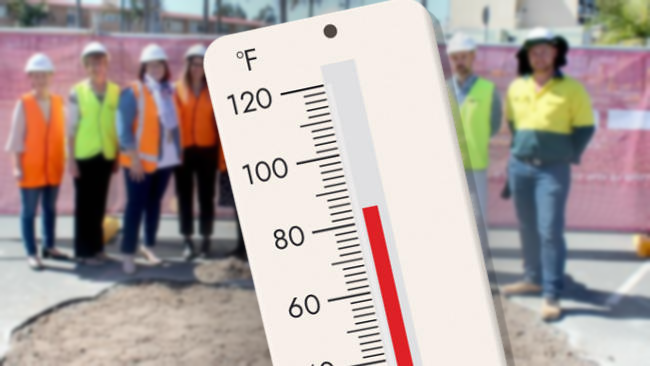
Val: 84
